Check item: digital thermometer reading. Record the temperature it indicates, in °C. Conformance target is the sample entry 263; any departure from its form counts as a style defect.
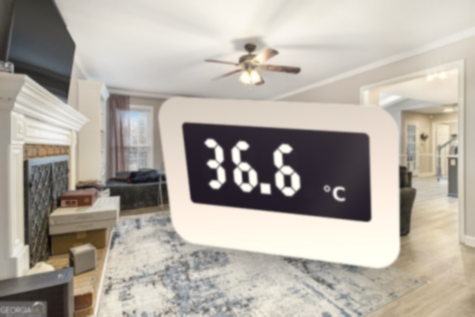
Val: 36.6
